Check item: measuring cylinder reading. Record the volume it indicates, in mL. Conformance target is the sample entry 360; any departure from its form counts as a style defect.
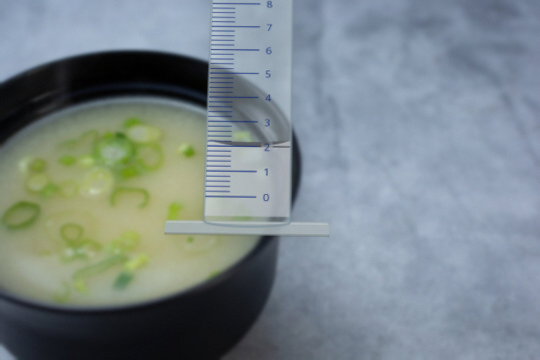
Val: 2
